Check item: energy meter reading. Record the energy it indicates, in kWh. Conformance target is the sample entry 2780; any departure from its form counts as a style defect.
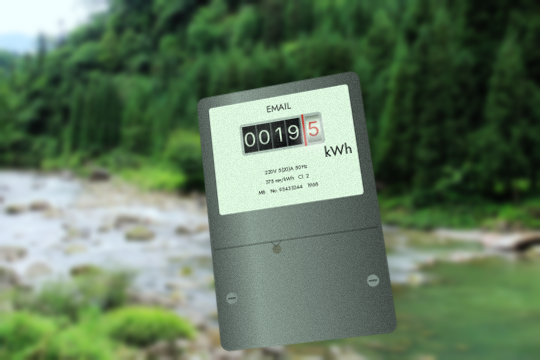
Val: 19.5
